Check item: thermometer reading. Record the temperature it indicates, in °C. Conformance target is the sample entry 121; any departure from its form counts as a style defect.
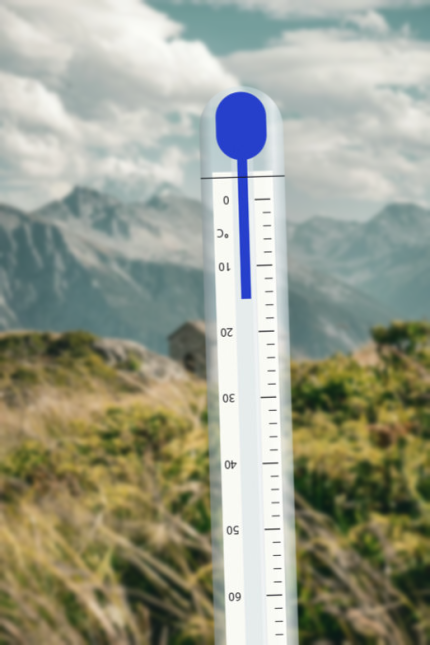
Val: 15
